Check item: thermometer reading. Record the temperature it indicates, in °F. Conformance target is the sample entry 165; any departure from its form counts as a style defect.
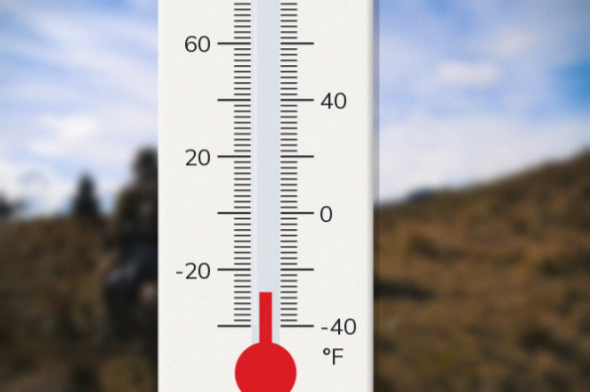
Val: -28
